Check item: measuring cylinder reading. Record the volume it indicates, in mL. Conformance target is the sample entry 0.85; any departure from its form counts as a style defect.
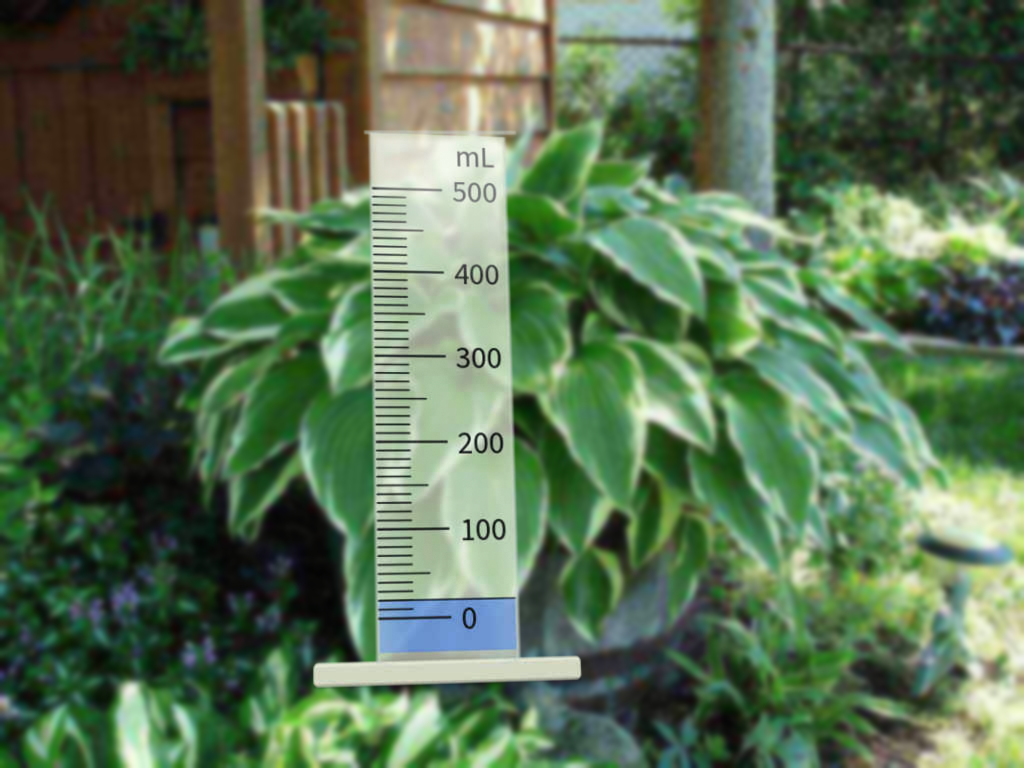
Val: 20
